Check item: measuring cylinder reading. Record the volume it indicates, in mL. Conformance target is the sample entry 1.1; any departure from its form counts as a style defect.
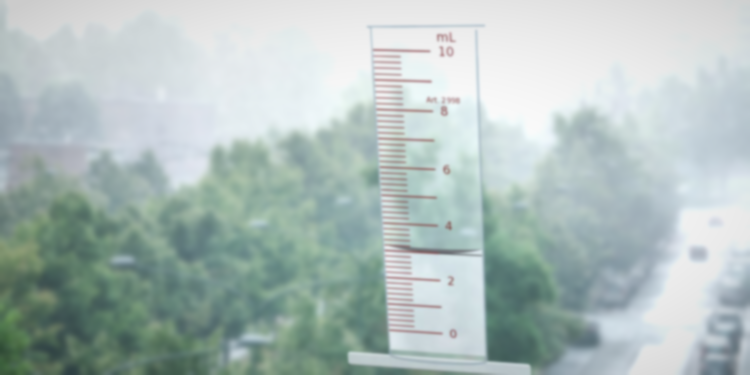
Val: 3
